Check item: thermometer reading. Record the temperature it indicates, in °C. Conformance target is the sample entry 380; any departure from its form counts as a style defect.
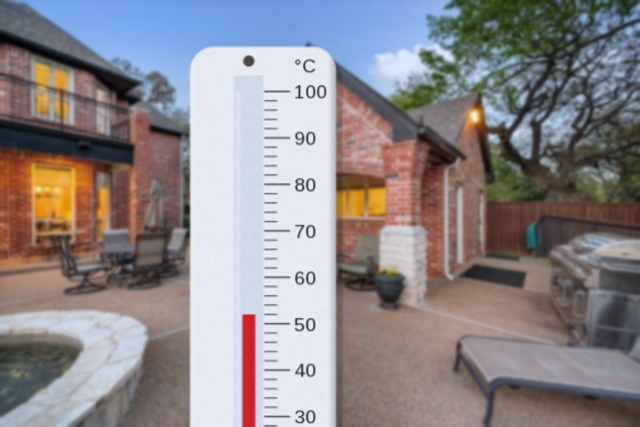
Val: 52
